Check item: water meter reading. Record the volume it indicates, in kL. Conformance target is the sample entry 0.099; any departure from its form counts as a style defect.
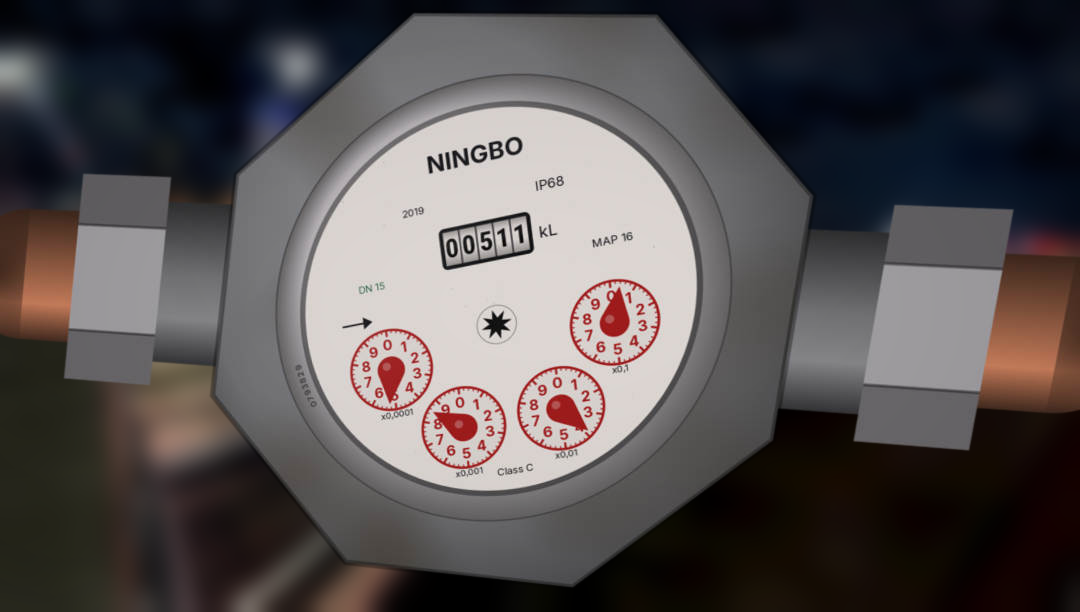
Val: 511.0385
